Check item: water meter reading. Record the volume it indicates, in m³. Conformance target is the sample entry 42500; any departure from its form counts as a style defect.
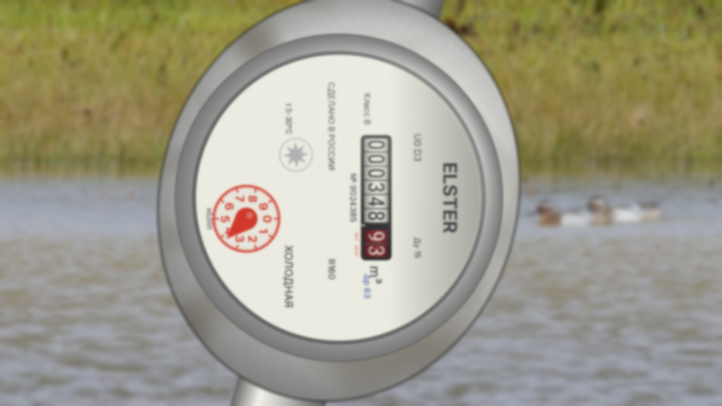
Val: 348.933
